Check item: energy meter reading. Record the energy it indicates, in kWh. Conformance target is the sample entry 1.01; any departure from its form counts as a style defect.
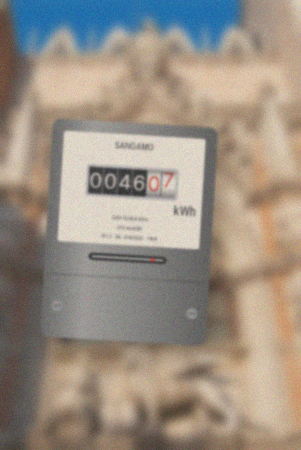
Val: 46.07
